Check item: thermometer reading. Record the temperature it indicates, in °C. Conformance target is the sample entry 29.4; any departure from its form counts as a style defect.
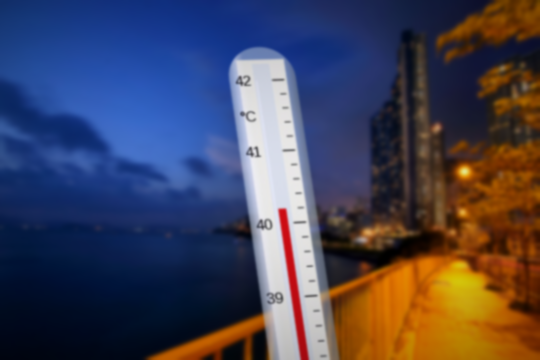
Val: 40.2
